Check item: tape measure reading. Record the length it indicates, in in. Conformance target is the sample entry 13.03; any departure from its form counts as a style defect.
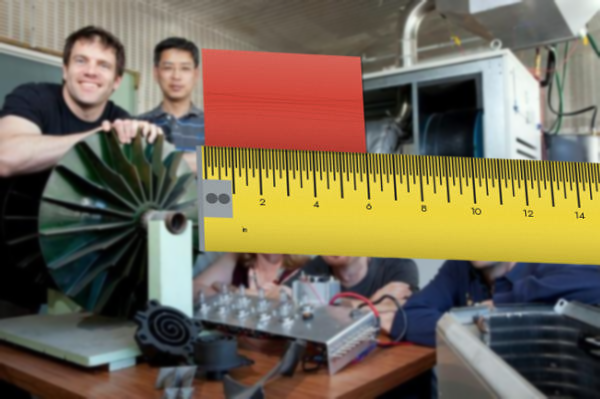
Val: 6
